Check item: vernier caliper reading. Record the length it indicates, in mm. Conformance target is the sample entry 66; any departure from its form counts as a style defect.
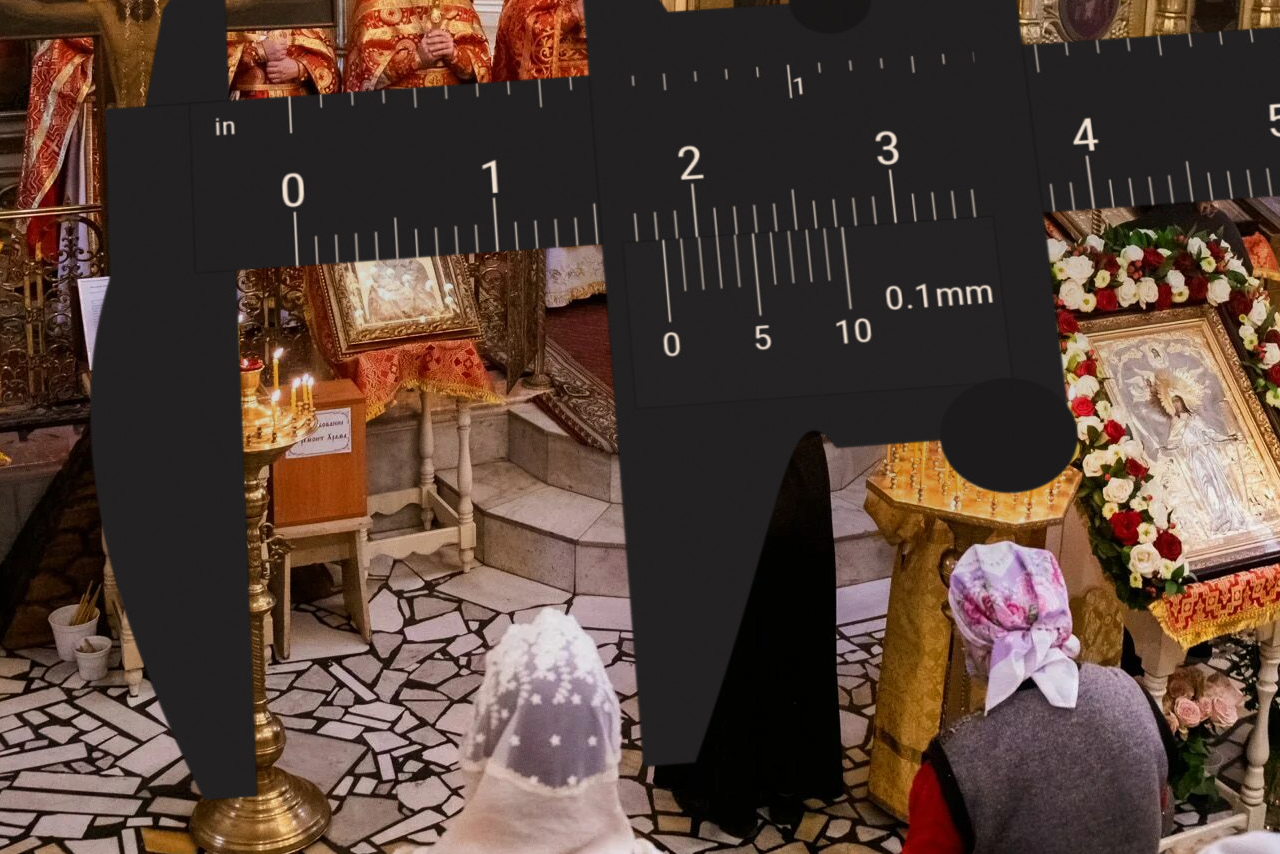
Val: 18.3
